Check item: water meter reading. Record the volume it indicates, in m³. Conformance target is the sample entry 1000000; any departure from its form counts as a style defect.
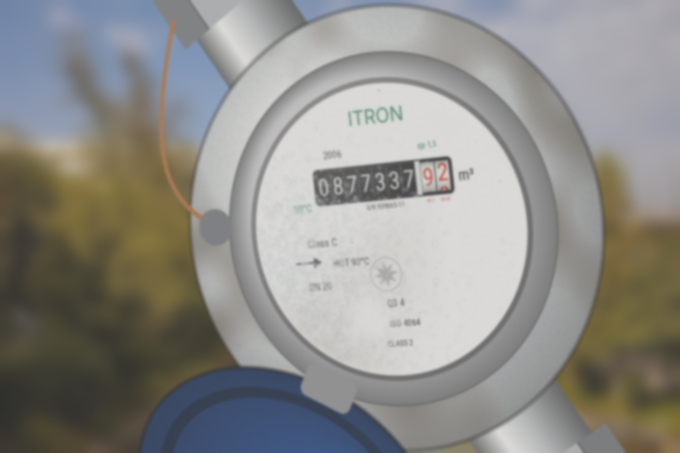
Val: 877337.92
